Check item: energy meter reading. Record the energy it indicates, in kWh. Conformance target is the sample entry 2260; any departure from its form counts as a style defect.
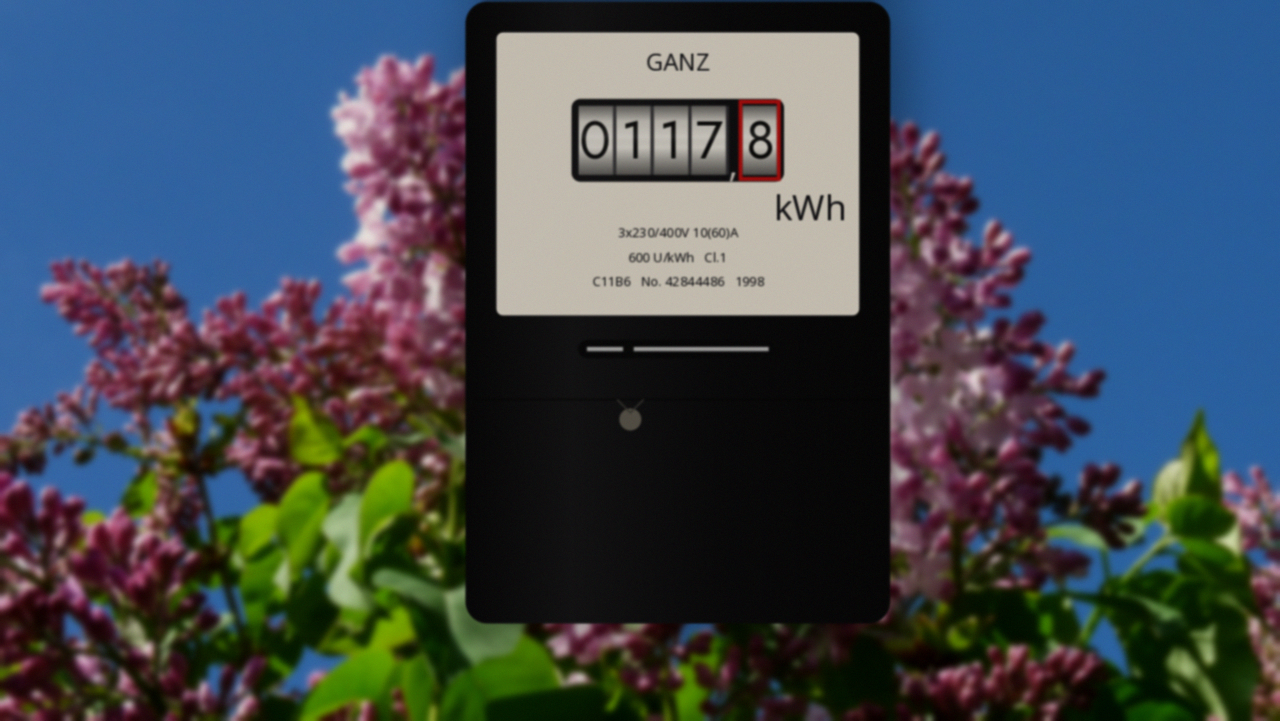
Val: 117.8
